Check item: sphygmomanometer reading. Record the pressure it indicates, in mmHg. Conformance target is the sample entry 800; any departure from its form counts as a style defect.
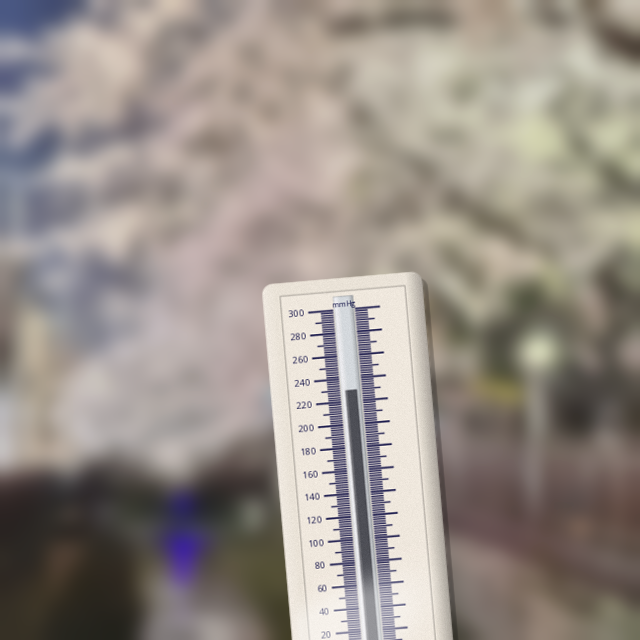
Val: 230
